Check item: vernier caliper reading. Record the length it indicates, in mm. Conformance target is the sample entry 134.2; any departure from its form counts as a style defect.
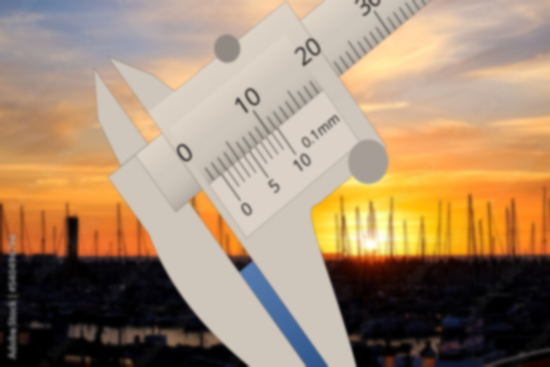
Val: 2.2
